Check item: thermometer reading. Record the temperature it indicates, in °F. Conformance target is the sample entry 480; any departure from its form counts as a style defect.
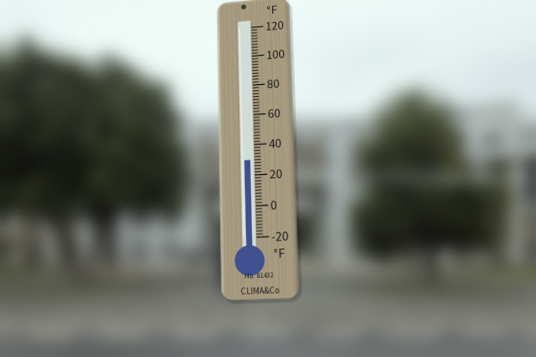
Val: 30
